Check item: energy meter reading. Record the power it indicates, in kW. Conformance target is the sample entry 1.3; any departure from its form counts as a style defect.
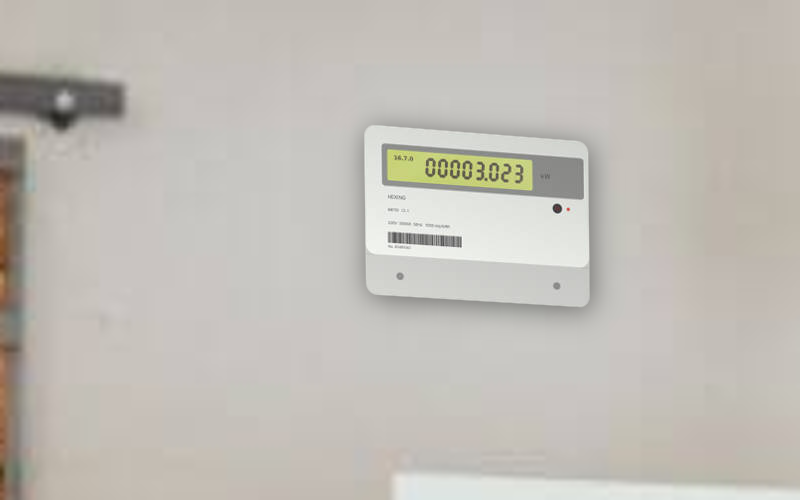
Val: 3.023
